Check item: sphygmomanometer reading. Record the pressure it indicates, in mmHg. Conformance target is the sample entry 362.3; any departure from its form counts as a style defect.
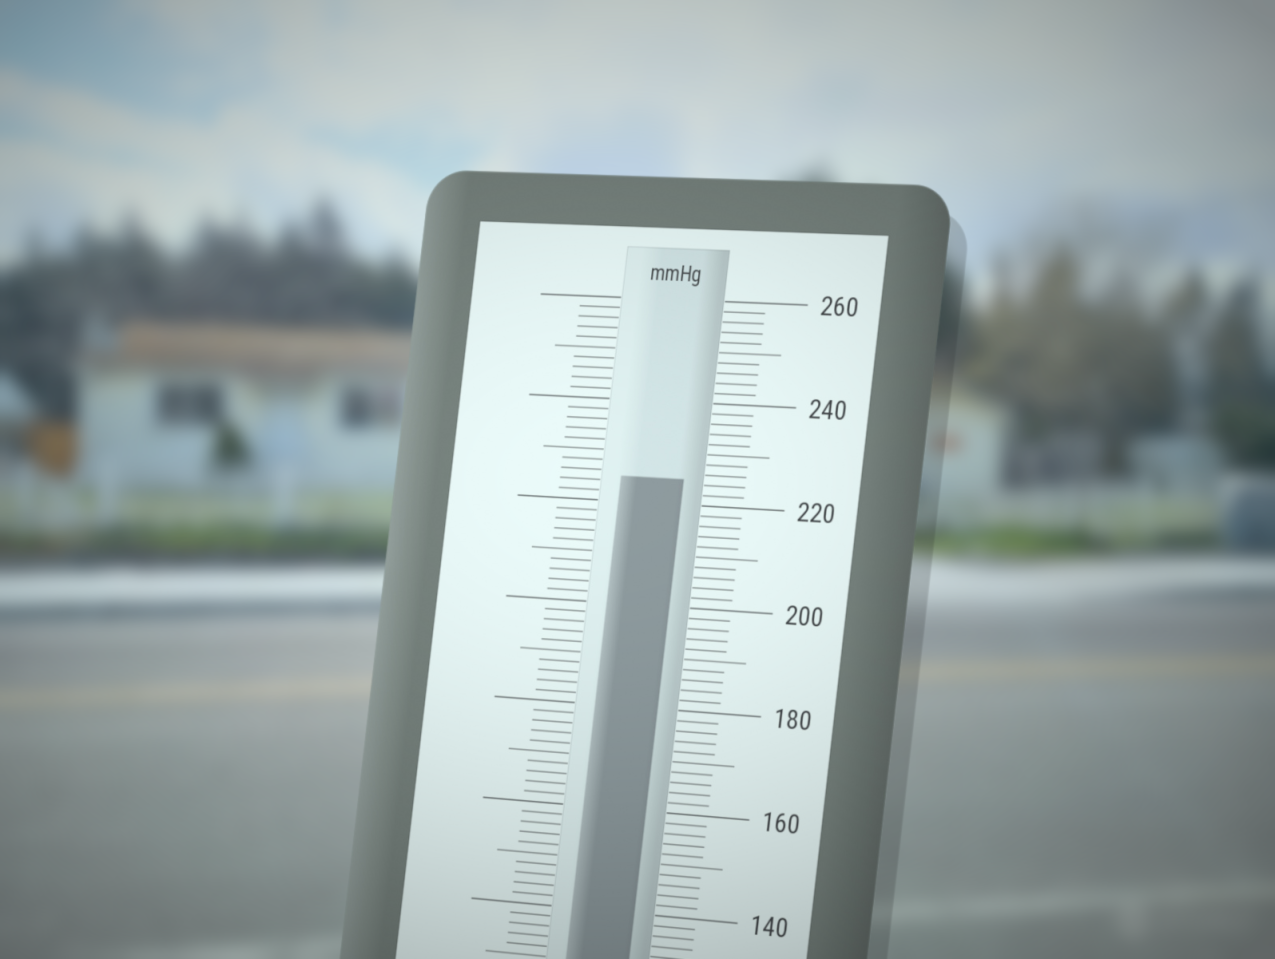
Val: 225
